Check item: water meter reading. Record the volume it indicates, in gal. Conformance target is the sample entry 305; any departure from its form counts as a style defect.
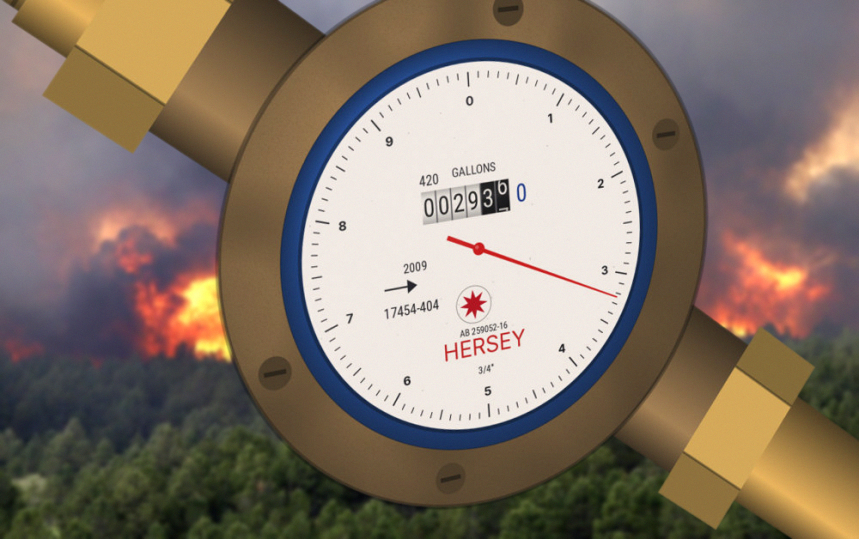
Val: 29363.2
